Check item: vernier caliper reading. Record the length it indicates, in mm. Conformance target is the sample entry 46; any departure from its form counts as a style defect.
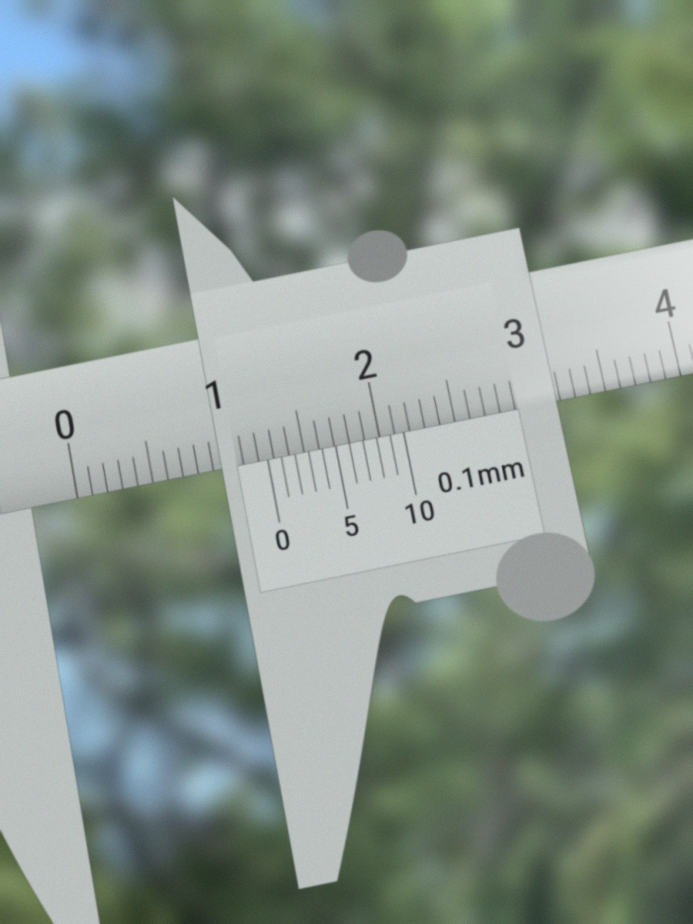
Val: 12.6
